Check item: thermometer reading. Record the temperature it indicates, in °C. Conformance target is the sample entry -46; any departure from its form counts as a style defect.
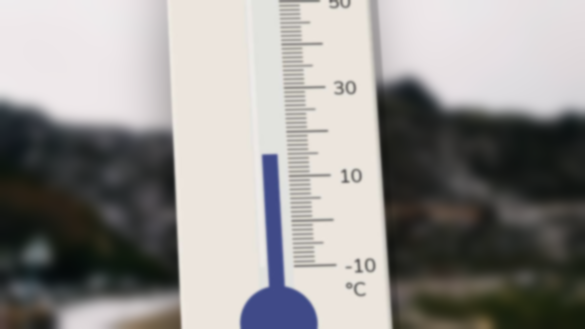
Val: 15
